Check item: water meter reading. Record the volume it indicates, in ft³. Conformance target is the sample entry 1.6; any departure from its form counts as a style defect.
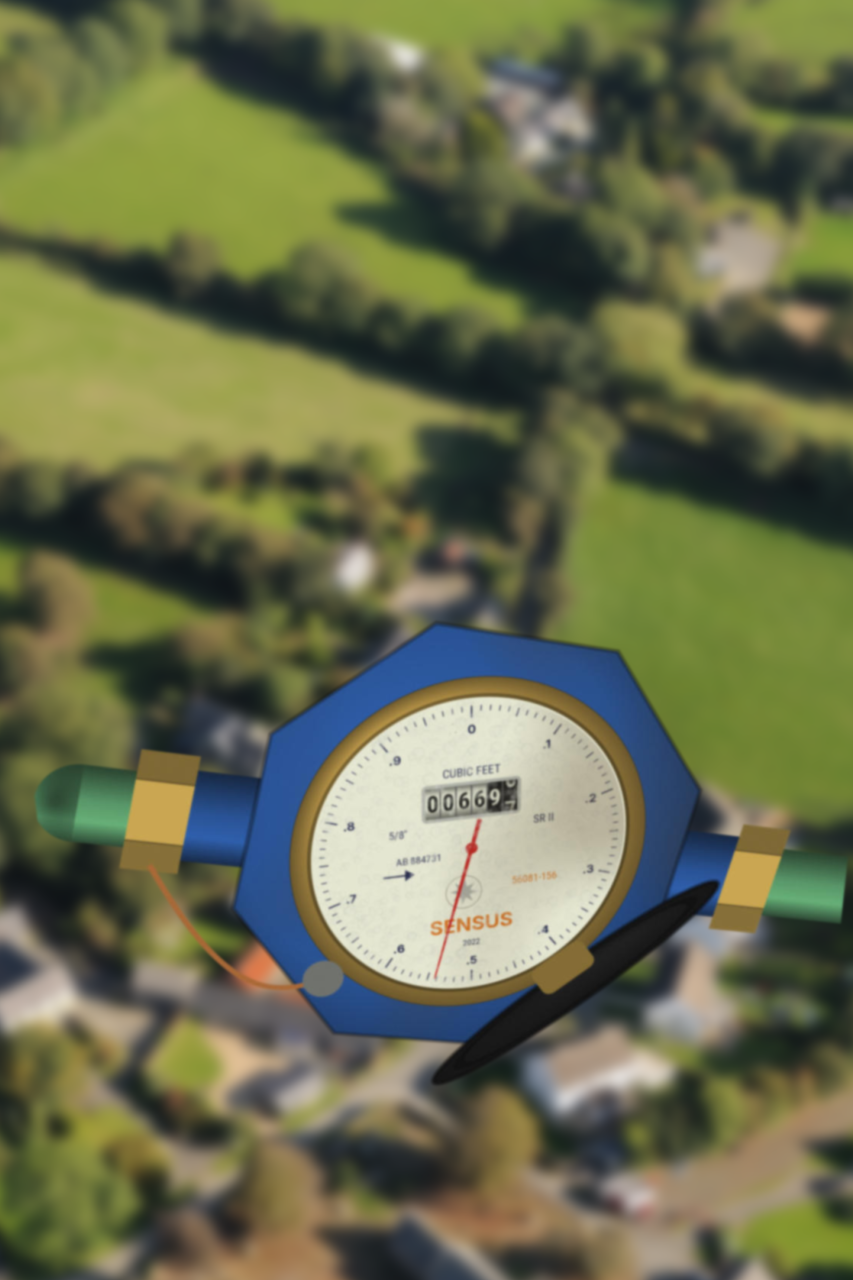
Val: 6696.54
